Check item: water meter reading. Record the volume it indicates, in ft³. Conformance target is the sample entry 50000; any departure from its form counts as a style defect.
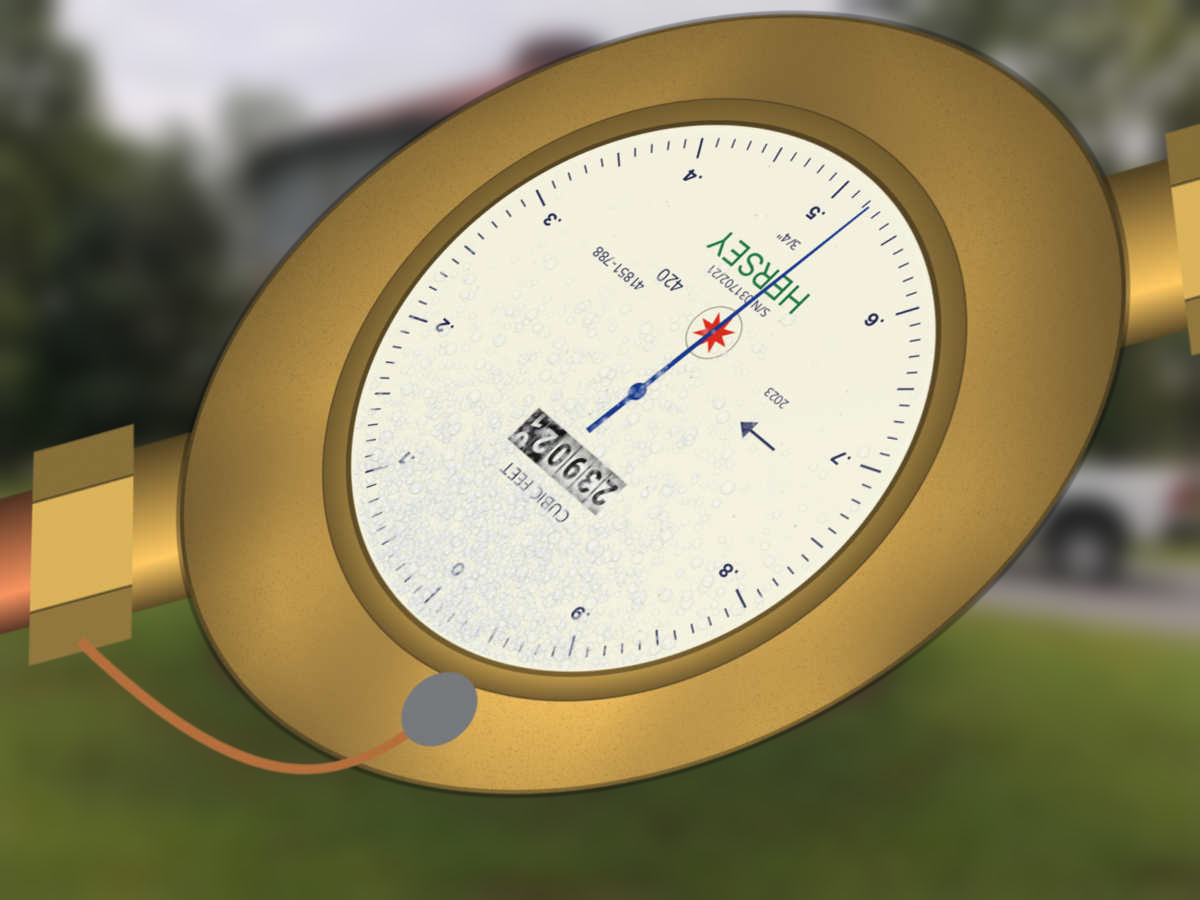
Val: 239020.52
